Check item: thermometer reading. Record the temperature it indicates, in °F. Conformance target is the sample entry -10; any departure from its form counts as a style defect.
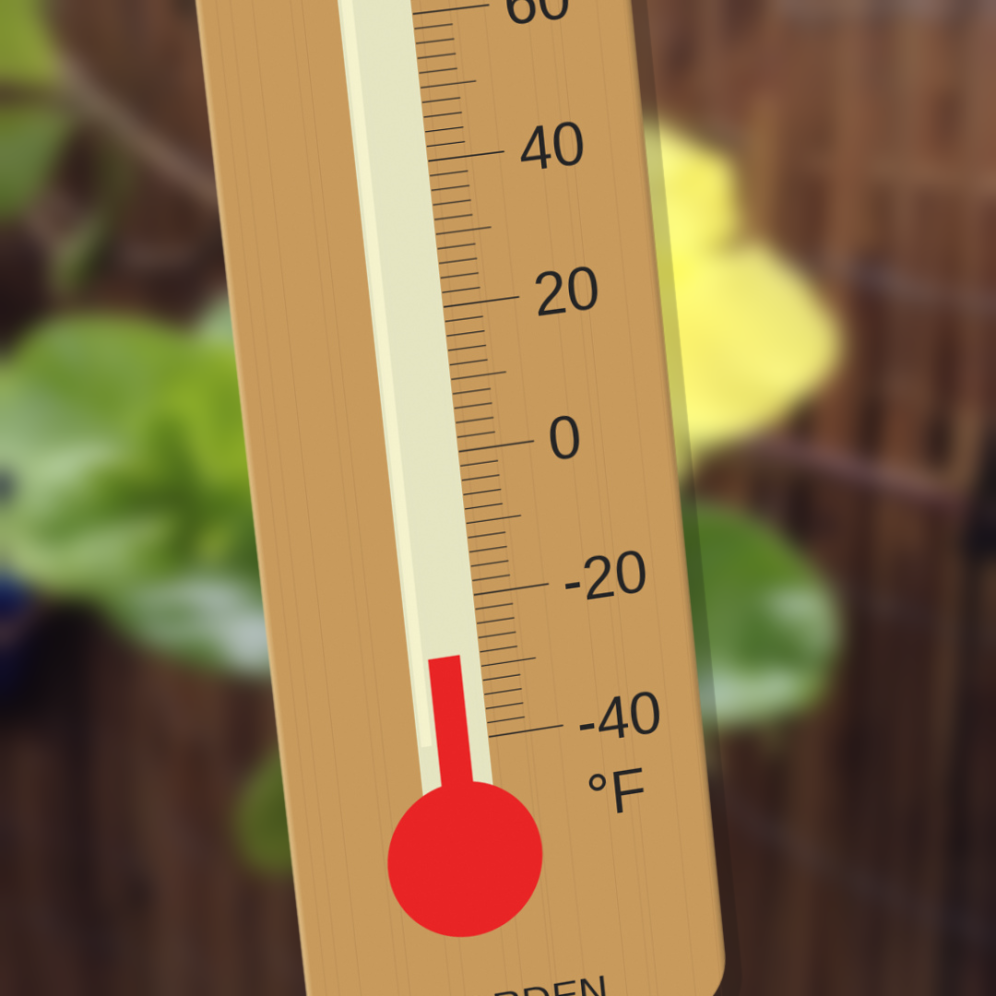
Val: -28
